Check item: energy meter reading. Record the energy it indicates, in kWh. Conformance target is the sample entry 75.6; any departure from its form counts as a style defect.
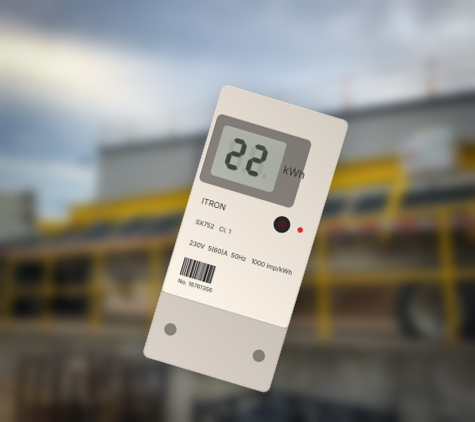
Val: 22
